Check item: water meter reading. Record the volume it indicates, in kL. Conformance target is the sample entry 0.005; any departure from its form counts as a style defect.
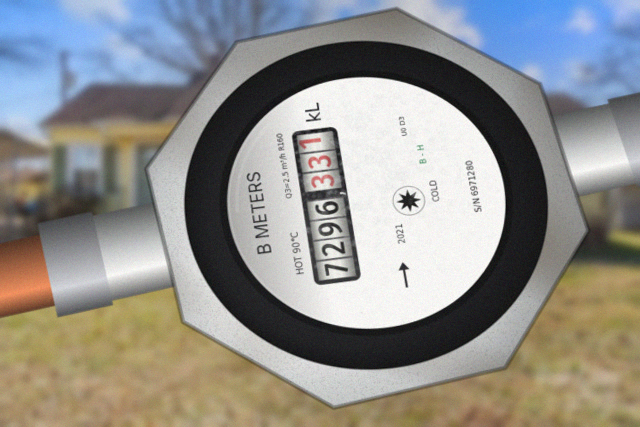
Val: 7296.331
